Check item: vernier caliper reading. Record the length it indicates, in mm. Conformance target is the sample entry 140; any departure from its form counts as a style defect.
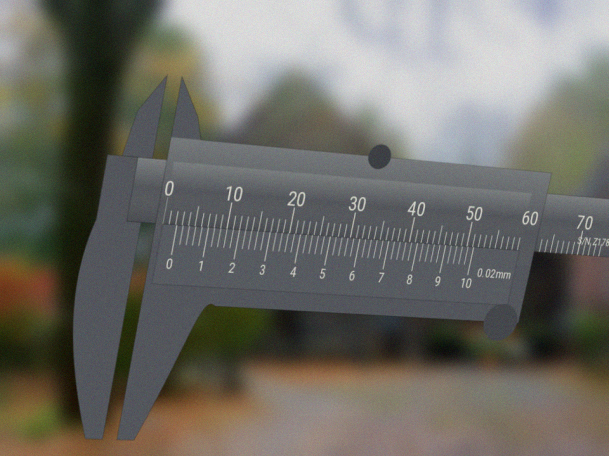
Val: 2.2
